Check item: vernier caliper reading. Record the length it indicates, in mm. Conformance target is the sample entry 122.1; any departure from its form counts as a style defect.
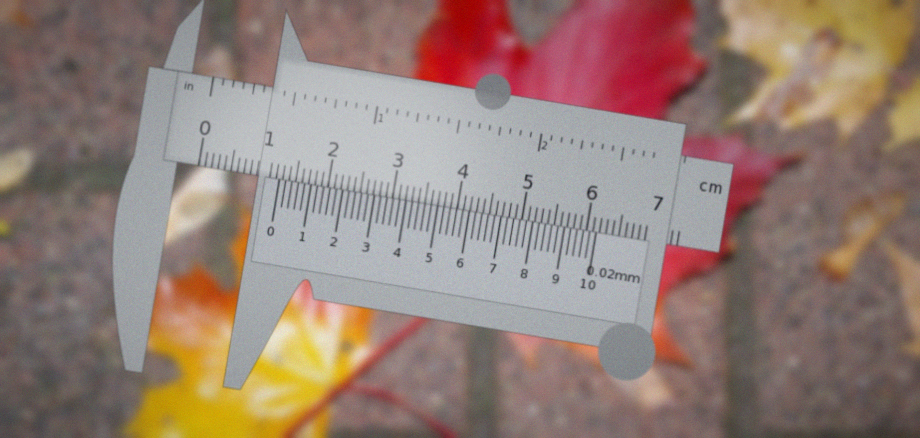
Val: 12.5
